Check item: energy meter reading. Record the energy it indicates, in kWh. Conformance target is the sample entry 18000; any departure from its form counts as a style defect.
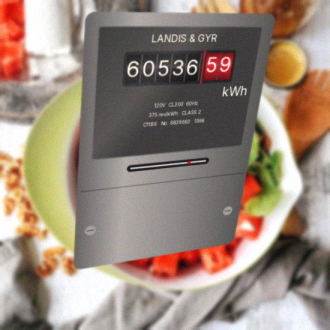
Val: 60536.59
